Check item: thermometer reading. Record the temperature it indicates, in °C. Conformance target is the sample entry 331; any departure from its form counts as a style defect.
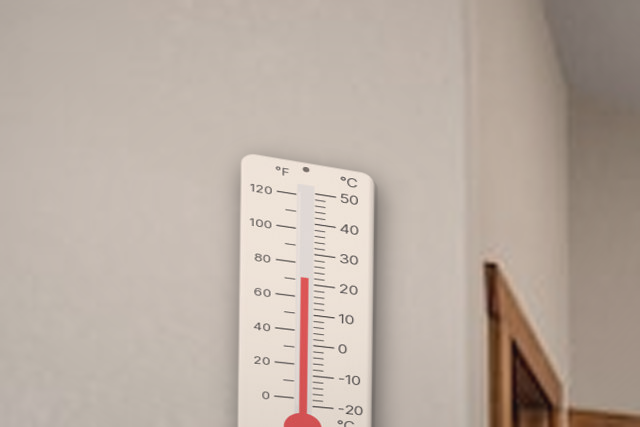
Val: 22
